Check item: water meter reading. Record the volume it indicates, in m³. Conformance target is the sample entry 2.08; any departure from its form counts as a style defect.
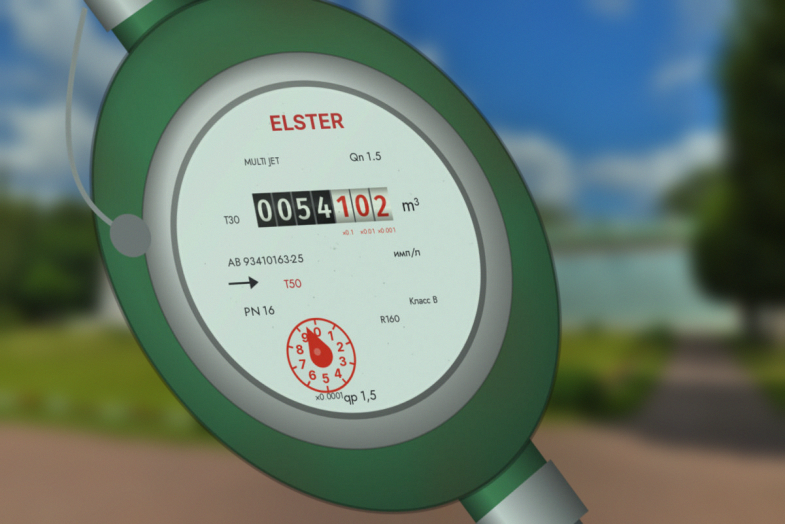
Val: 54.1019
